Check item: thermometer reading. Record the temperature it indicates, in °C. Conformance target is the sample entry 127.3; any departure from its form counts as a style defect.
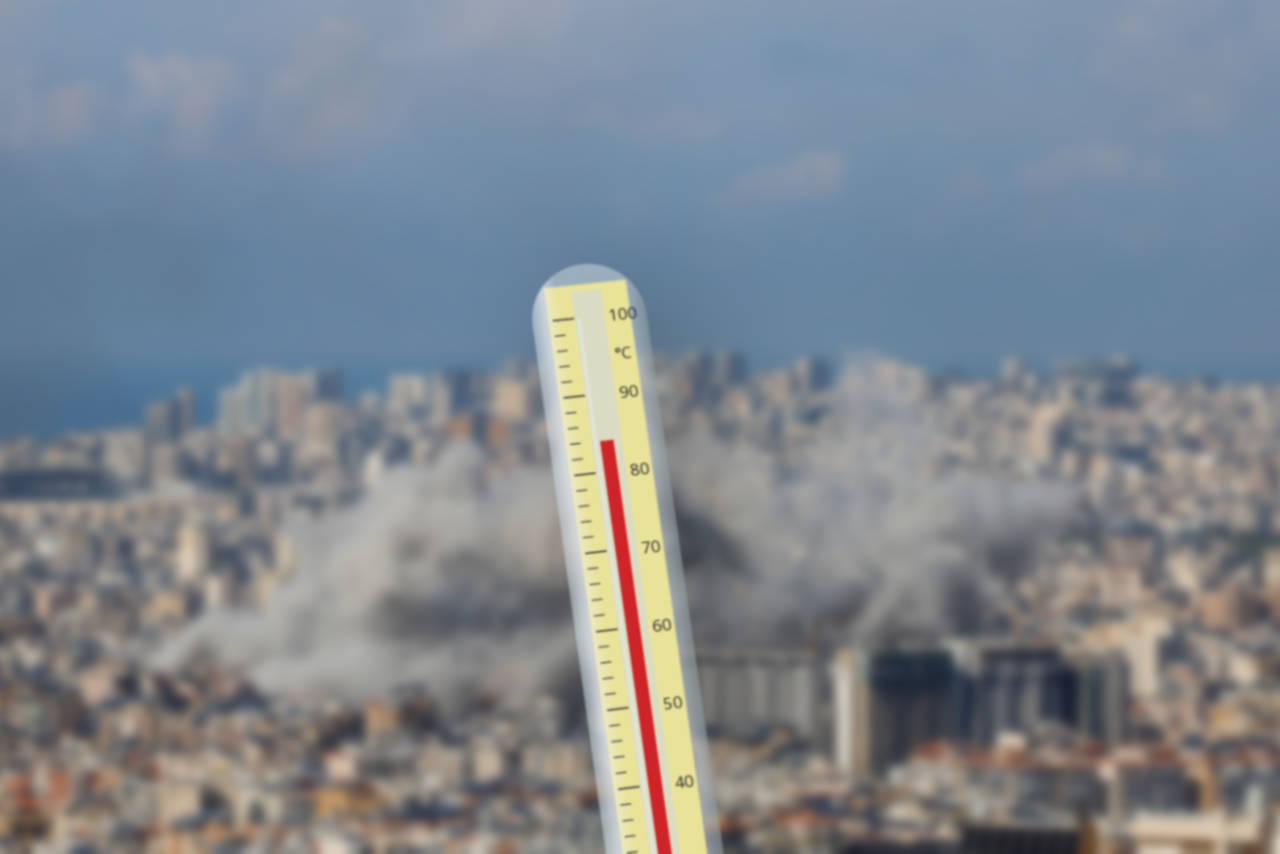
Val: 84
